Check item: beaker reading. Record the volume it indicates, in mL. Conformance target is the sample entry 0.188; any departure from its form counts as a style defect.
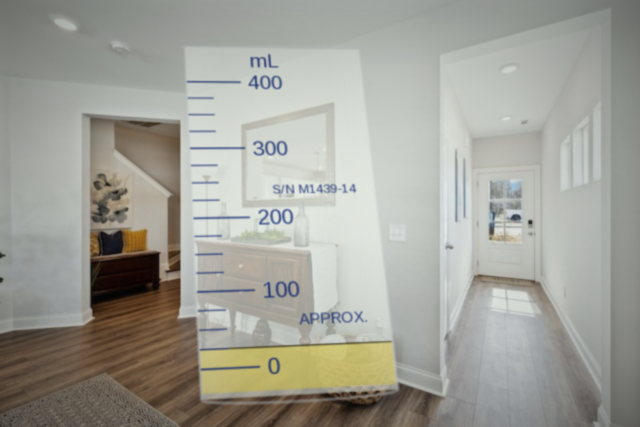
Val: 25
